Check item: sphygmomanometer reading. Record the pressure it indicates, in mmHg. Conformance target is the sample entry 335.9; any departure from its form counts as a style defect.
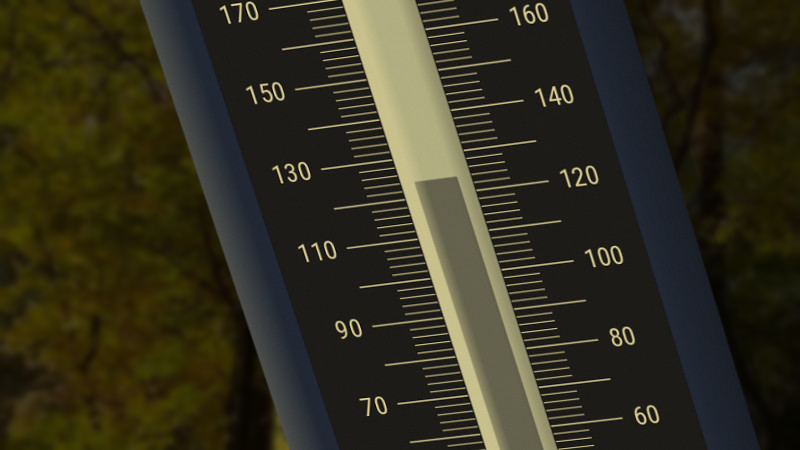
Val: 124
